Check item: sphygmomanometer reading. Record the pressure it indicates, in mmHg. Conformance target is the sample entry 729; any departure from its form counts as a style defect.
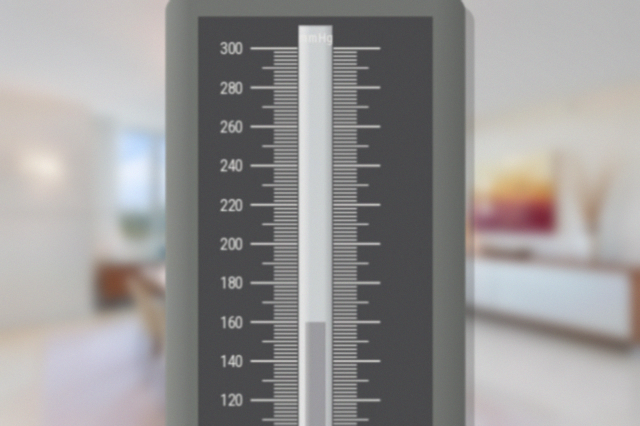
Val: 160
